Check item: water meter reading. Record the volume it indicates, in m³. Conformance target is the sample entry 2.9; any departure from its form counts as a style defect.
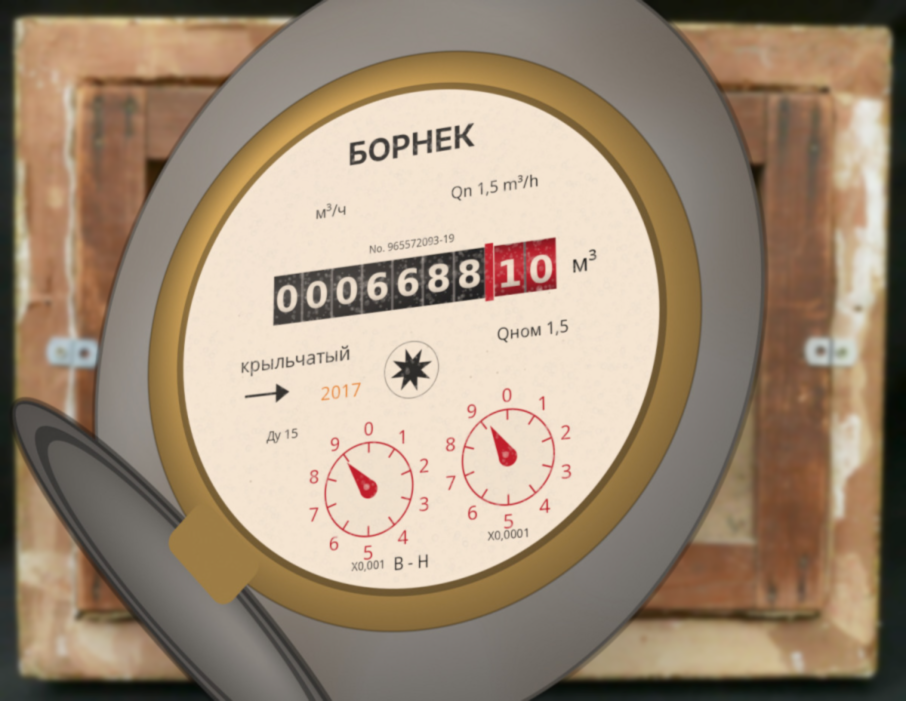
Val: 6688.0989
